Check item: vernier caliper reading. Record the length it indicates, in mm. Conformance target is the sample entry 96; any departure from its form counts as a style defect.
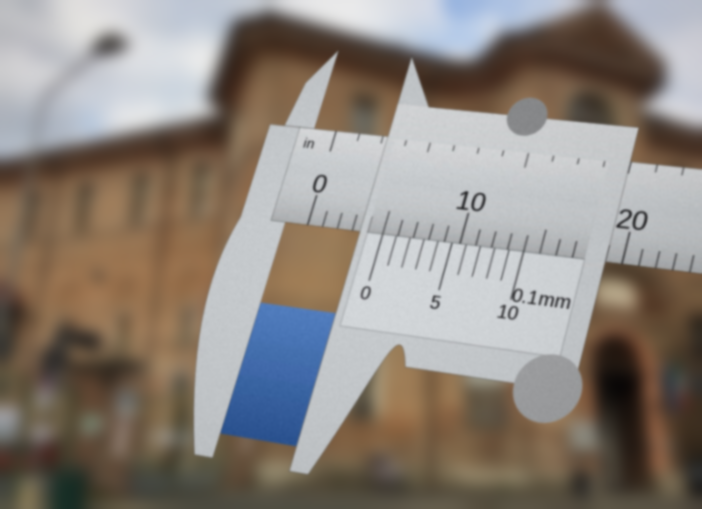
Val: 5.0
